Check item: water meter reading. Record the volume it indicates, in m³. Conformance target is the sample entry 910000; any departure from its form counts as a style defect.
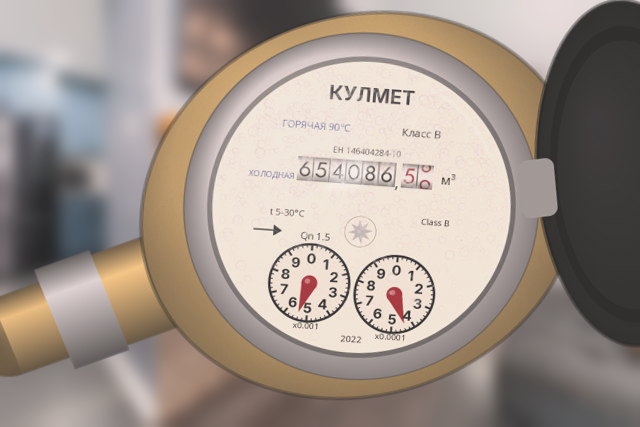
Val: 654086.5854
